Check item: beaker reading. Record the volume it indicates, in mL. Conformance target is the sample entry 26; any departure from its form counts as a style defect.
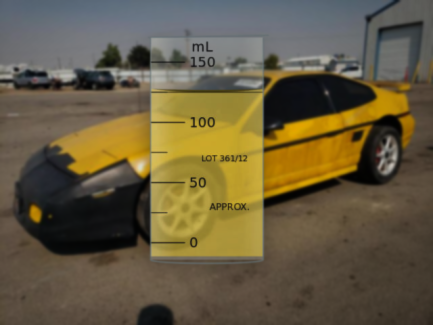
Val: 125
